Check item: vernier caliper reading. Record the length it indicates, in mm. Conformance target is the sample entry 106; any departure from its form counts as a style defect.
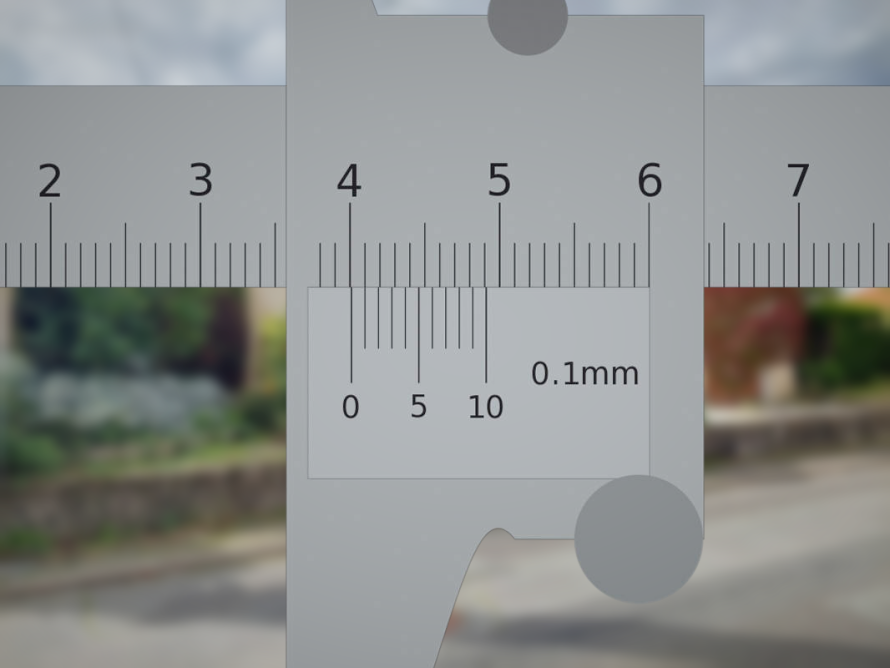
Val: 40.1
